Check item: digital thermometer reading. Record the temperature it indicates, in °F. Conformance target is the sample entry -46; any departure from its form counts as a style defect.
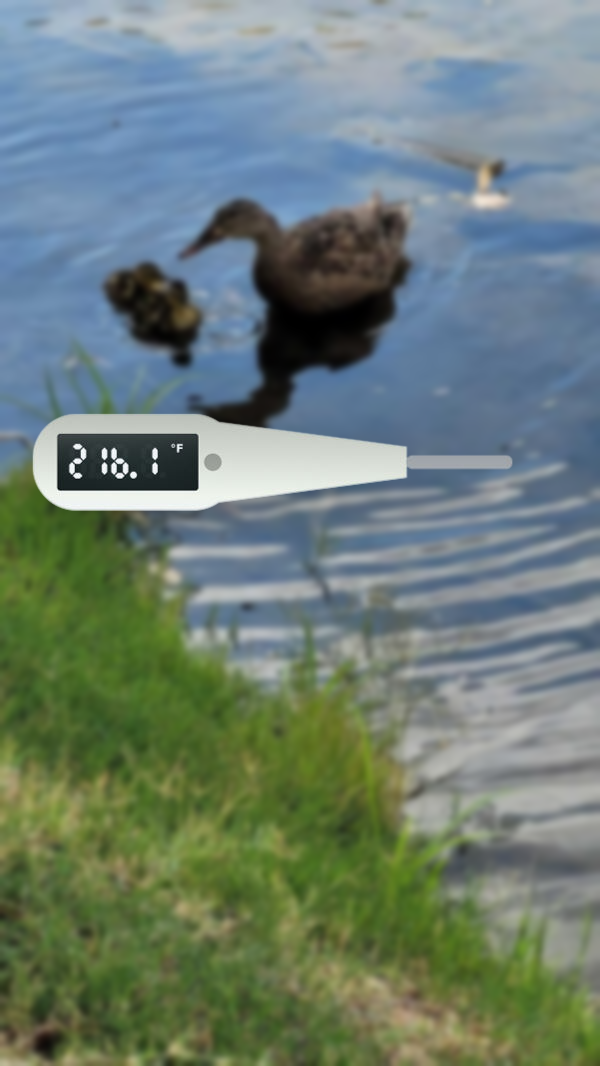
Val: 216.1
